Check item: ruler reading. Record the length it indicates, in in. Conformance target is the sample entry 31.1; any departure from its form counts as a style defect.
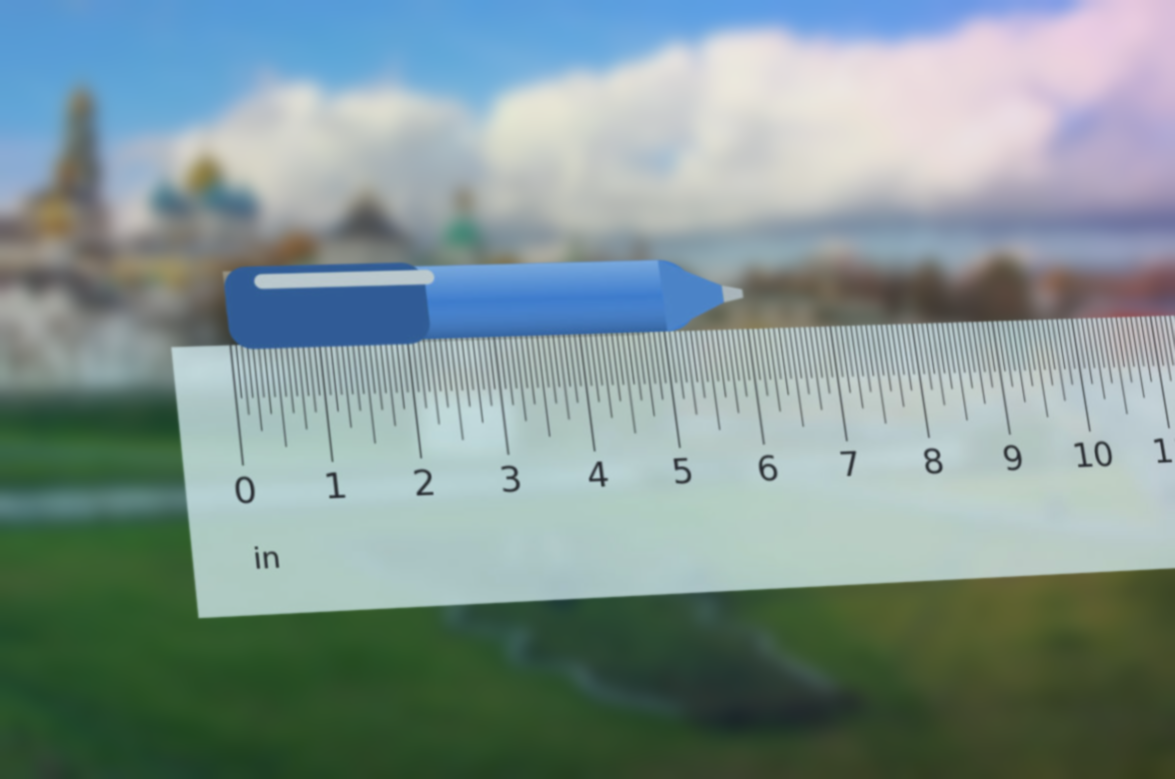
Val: 6
